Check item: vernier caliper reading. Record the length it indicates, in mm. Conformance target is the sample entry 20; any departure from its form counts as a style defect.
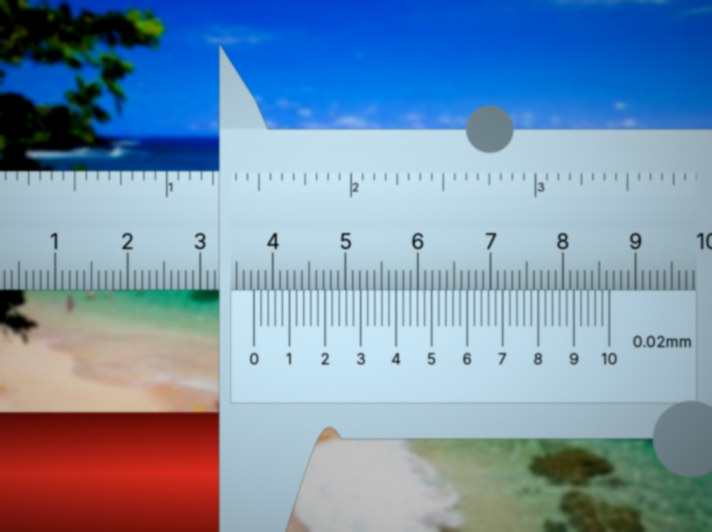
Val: 37.4
